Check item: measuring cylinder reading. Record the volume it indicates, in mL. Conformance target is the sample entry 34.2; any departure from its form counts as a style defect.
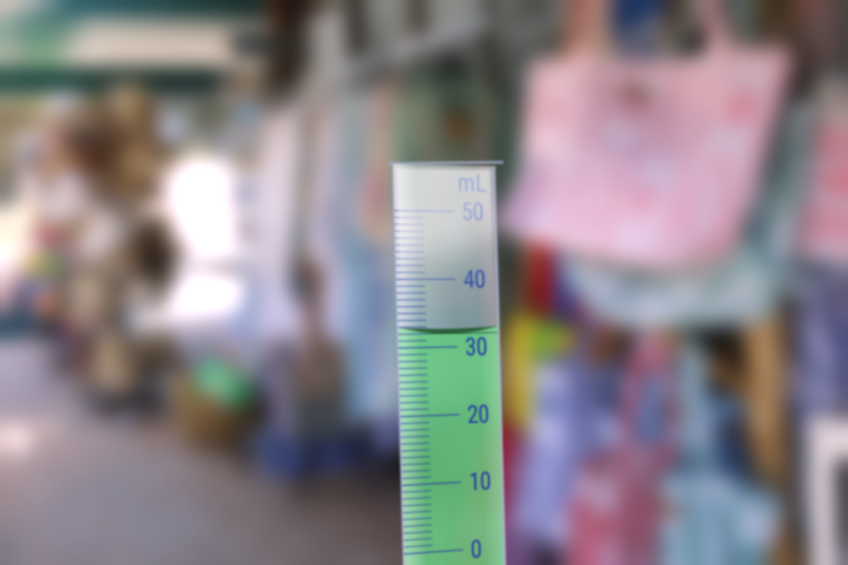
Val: 32
